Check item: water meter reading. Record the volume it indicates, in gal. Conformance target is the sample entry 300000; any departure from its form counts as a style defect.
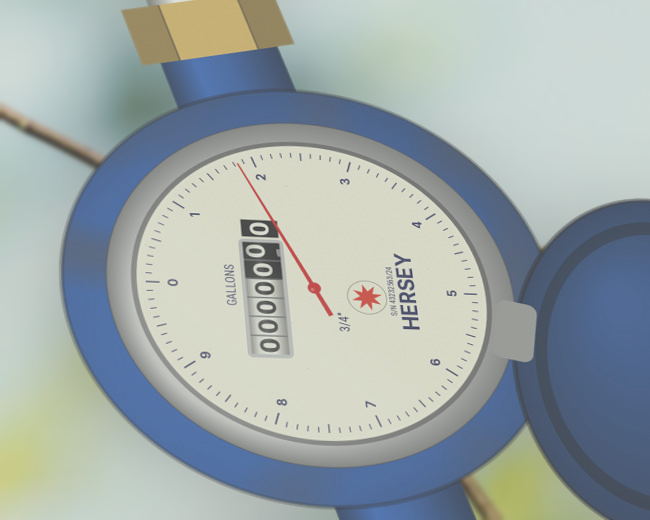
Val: 1.8
